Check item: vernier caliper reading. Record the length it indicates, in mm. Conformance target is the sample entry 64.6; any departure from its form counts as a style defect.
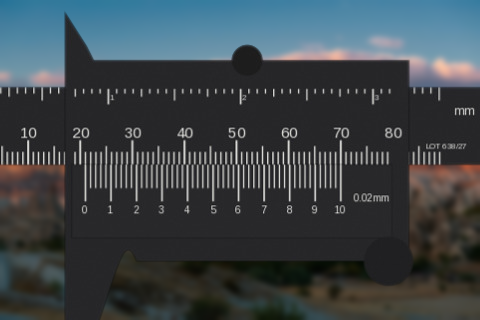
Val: 21.0
